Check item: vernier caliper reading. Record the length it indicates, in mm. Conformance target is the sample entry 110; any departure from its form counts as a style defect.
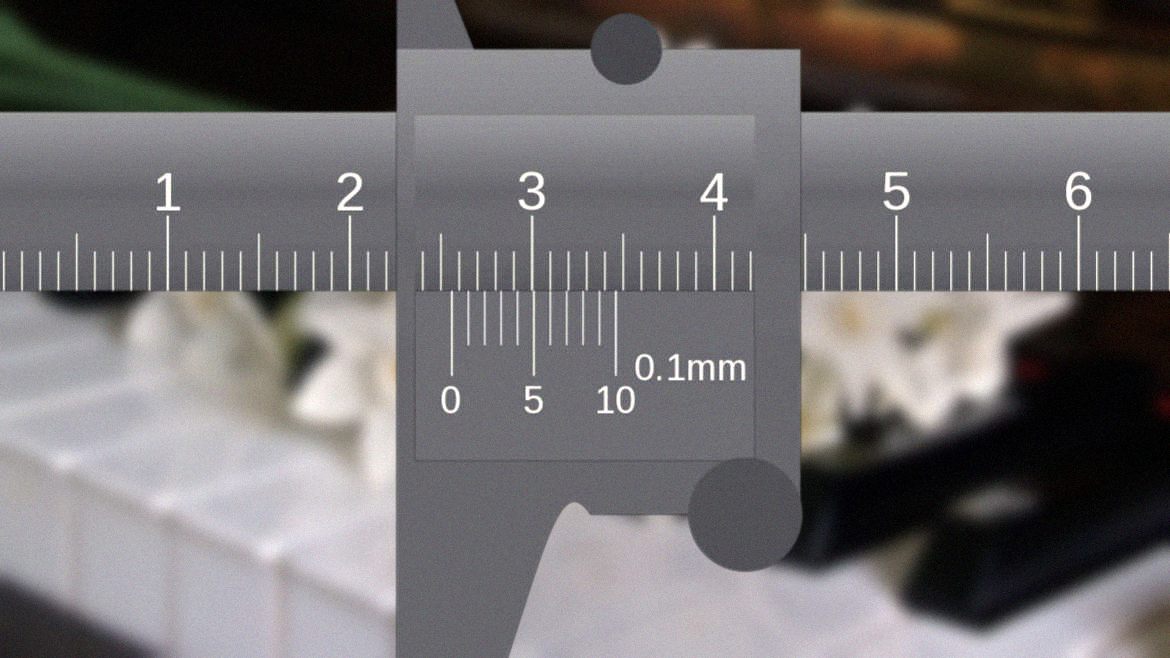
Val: 25.6
